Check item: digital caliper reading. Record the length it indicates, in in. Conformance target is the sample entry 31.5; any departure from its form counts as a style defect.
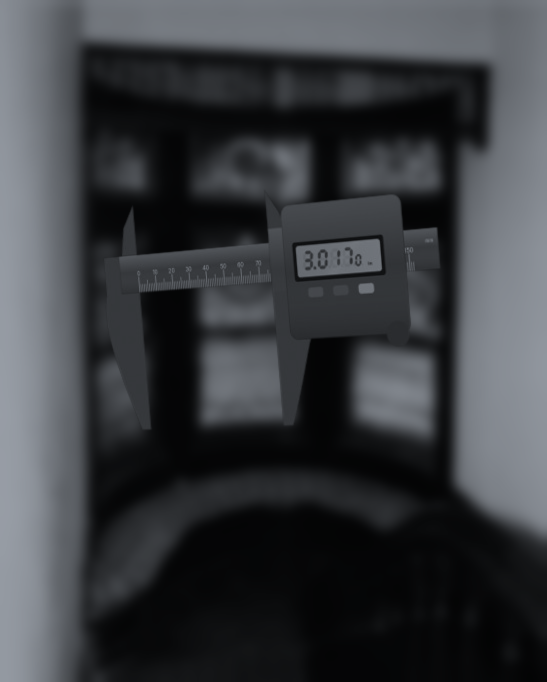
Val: 3.0170
